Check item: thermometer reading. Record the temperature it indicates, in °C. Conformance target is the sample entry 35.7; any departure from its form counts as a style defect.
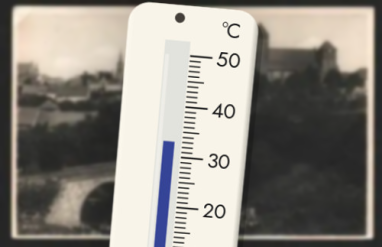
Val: 33
